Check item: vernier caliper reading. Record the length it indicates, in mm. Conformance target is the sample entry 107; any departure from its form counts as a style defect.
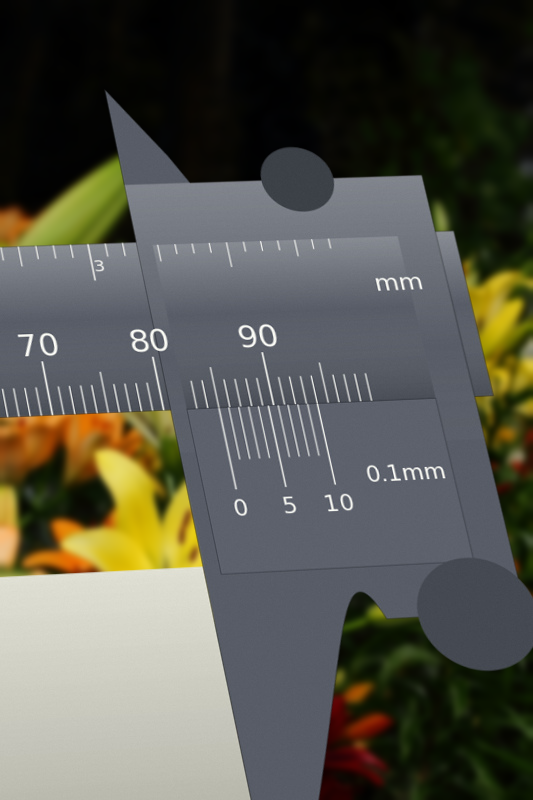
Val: 85.0
